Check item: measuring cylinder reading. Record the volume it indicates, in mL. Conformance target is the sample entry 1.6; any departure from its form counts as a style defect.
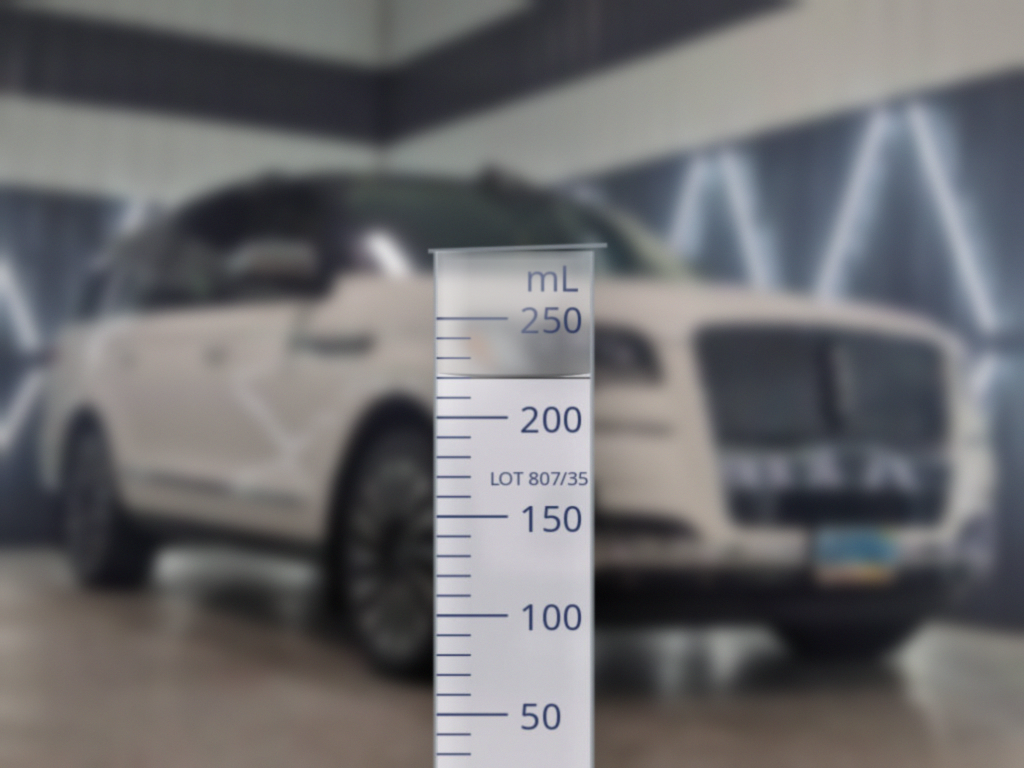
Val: 220
